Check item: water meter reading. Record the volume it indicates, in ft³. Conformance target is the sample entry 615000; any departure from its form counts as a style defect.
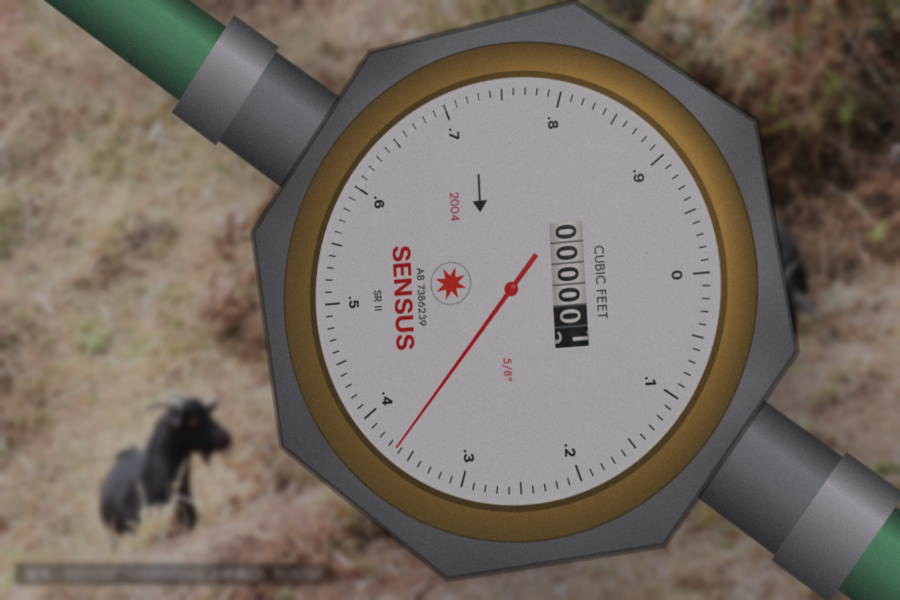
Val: 1.36
